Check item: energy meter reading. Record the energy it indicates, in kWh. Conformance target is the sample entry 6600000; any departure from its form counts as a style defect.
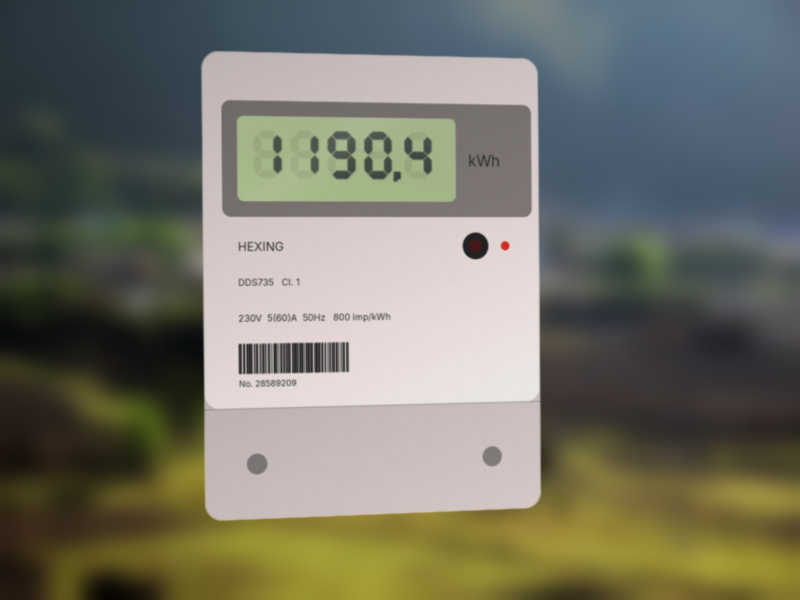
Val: 1190.4
